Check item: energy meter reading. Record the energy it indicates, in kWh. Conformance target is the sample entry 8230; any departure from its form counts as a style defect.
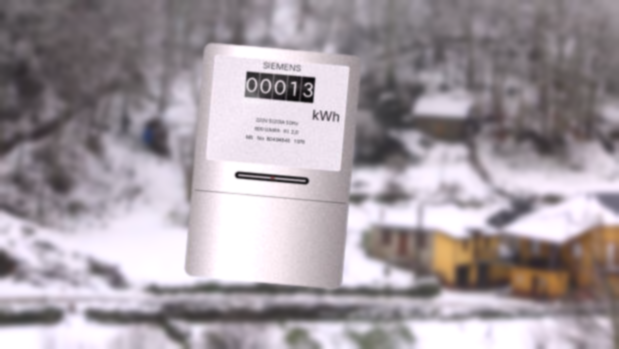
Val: 13
